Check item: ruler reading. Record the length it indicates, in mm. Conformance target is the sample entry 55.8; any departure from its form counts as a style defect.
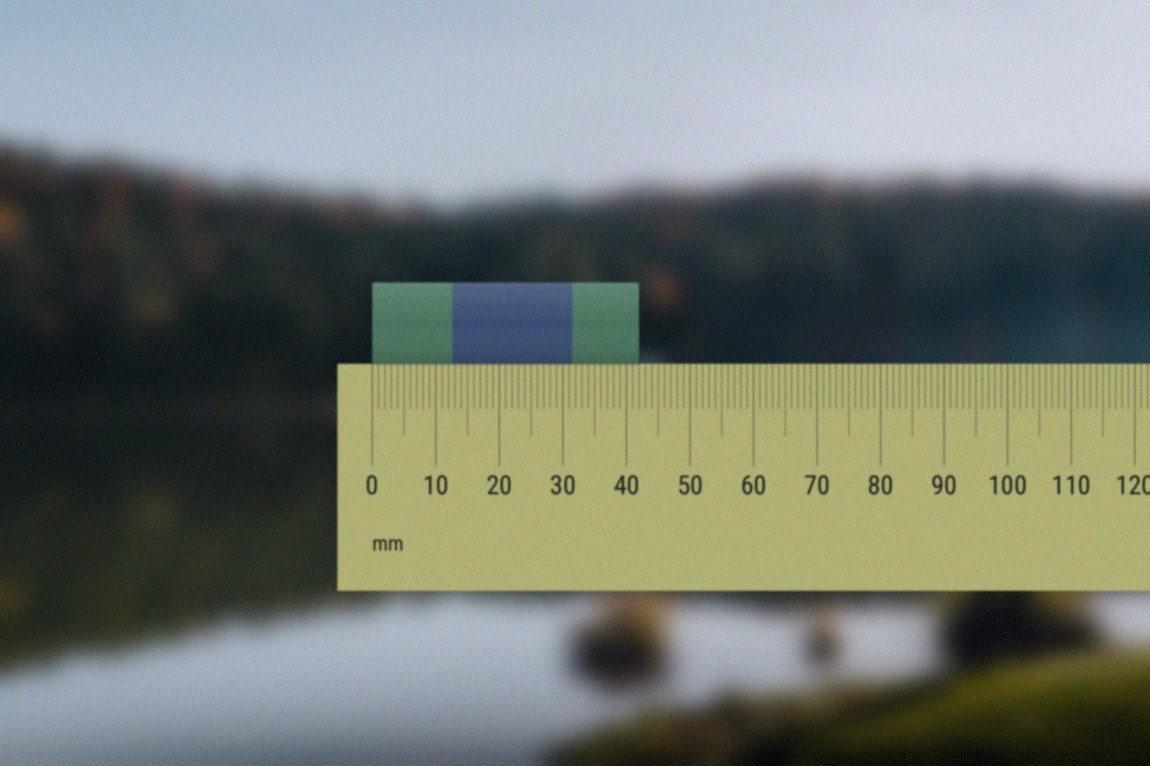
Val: 42
